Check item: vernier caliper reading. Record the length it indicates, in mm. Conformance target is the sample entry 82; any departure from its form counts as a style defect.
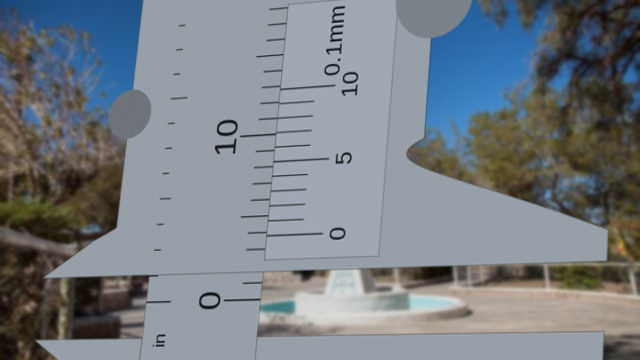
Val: 3.8
